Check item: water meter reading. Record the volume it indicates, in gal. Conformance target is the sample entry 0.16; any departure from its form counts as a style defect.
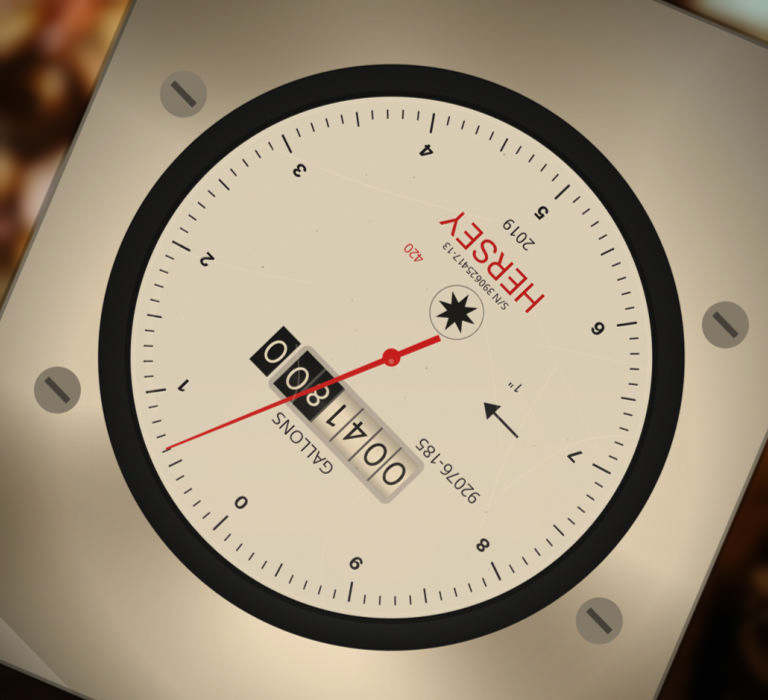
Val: 41800.6
